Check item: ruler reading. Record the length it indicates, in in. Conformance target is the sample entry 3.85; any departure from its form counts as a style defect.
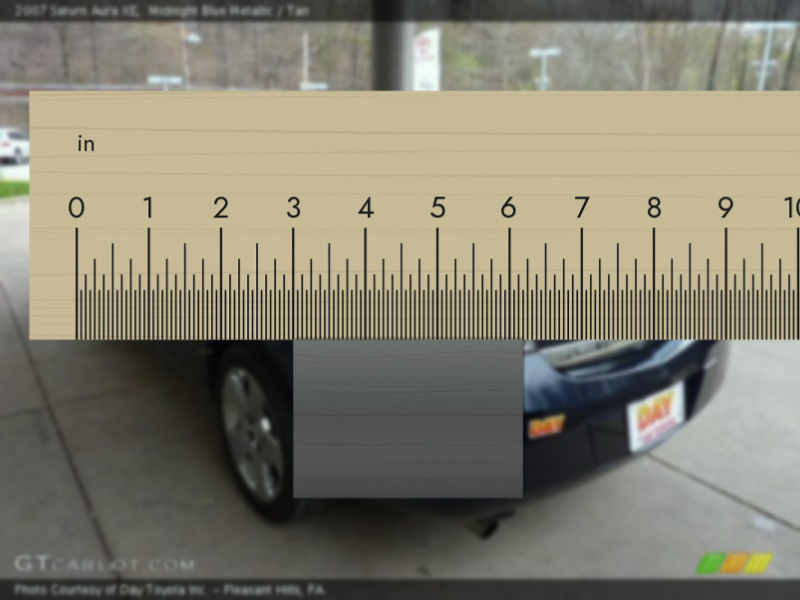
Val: 3.1875
